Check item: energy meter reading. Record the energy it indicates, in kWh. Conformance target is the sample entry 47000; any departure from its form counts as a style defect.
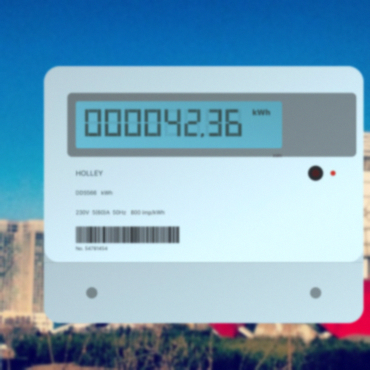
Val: 42.36
